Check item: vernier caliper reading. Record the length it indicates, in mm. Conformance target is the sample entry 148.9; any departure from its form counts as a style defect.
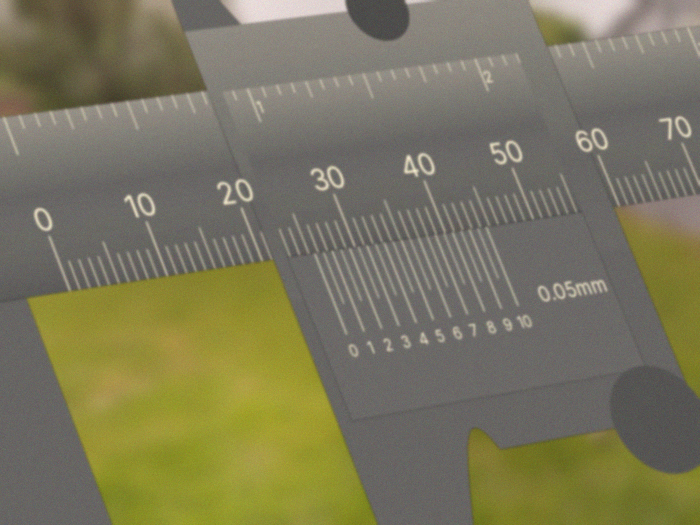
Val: 25.6
